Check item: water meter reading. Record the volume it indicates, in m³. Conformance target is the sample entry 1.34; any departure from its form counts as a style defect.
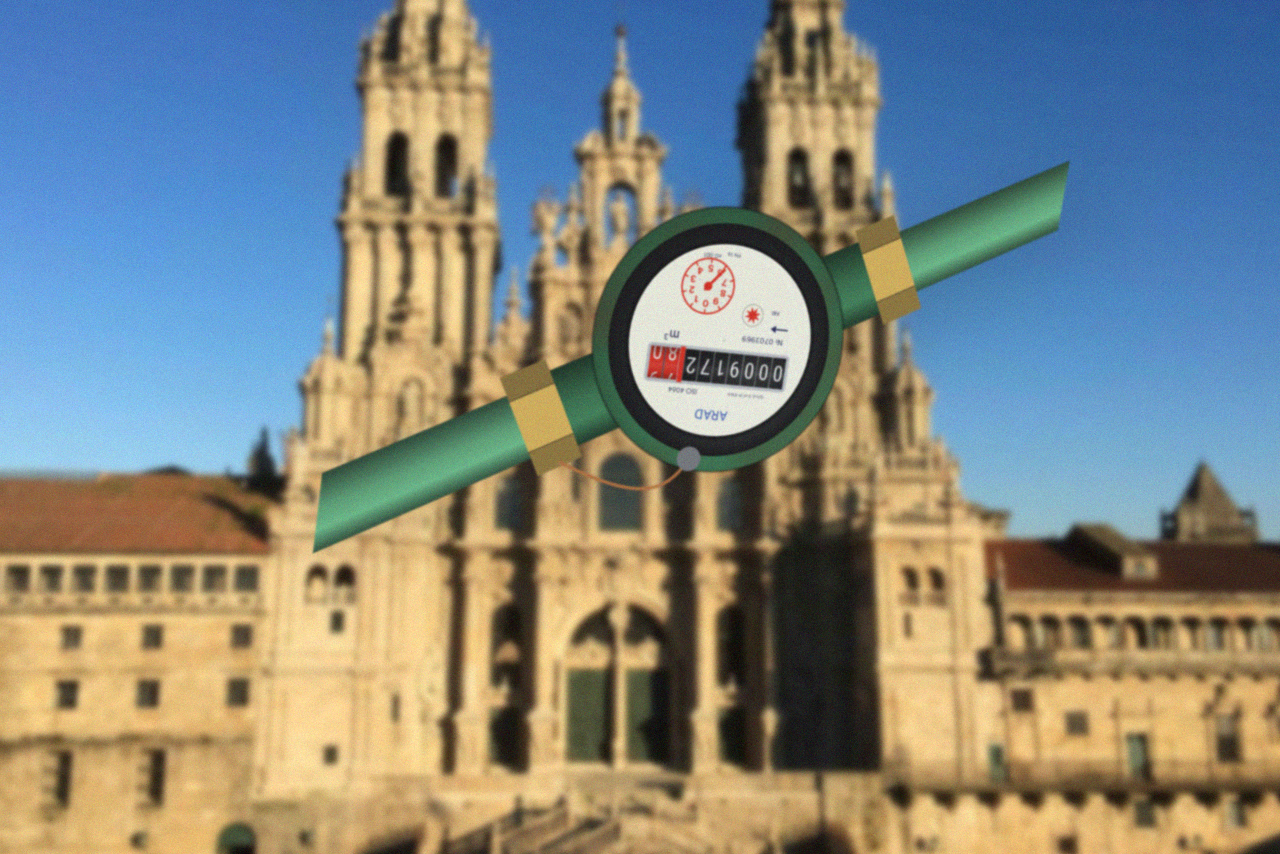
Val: 9172.796
